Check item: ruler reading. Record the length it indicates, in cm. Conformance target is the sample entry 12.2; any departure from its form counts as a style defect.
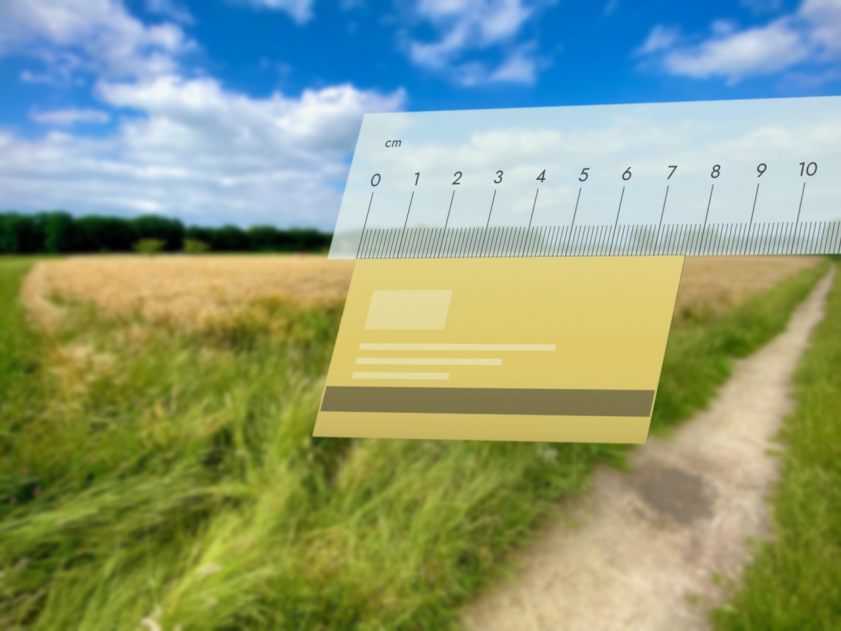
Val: 7.7
